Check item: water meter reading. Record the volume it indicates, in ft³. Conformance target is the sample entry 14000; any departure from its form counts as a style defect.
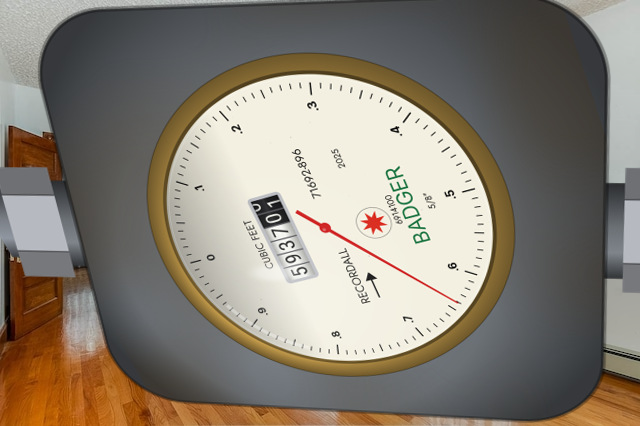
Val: 593700.64
